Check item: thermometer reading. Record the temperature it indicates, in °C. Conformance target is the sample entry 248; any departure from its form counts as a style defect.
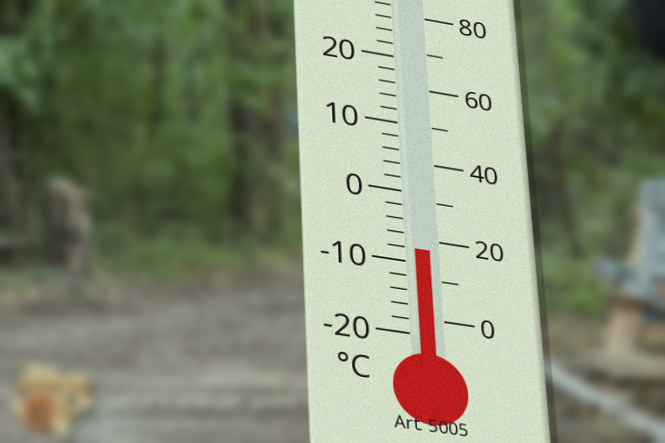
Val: -8
